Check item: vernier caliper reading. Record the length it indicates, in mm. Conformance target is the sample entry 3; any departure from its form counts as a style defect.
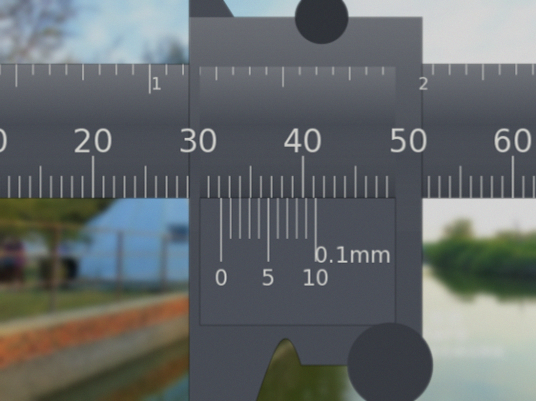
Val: 32.2
